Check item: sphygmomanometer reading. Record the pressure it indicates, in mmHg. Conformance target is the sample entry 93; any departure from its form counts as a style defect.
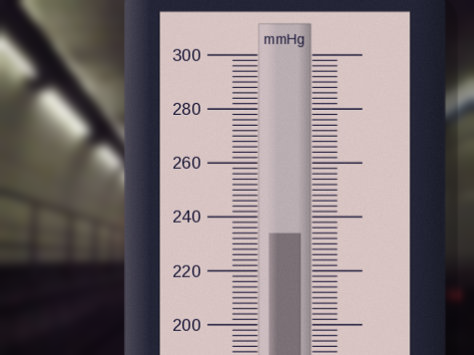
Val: 234
